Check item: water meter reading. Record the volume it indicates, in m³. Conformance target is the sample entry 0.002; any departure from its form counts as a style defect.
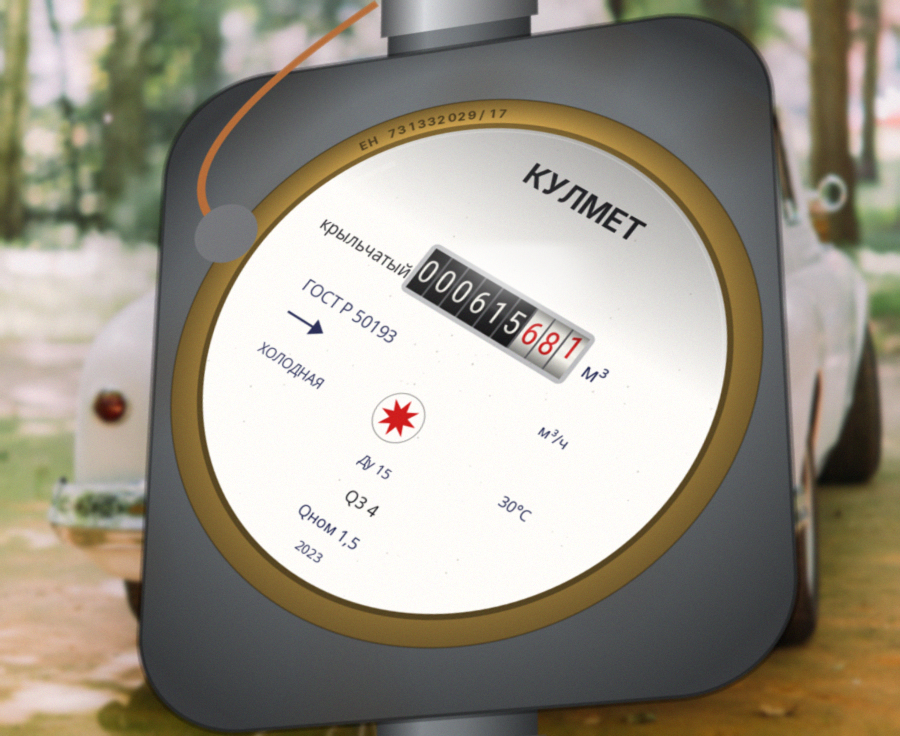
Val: 615.681
